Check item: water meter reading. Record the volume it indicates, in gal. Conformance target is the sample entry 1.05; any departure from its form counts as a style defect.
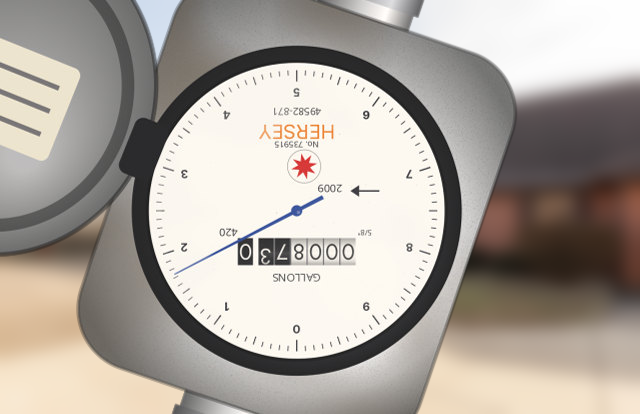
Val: 8731.7
